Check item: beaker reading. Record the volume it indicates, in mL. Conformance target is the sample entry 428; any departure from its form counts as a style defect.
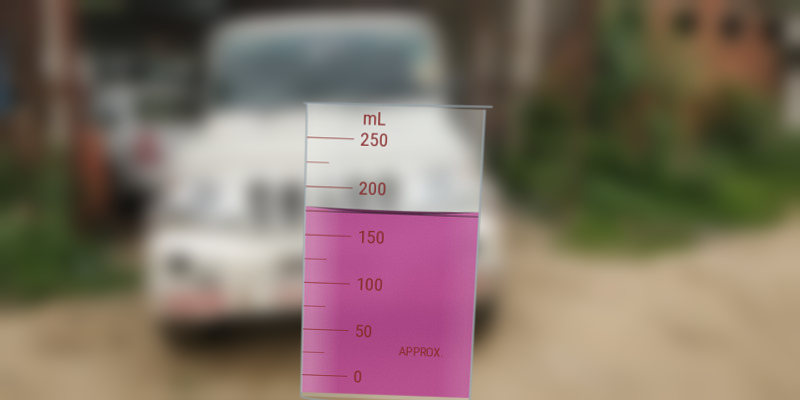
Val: 175
